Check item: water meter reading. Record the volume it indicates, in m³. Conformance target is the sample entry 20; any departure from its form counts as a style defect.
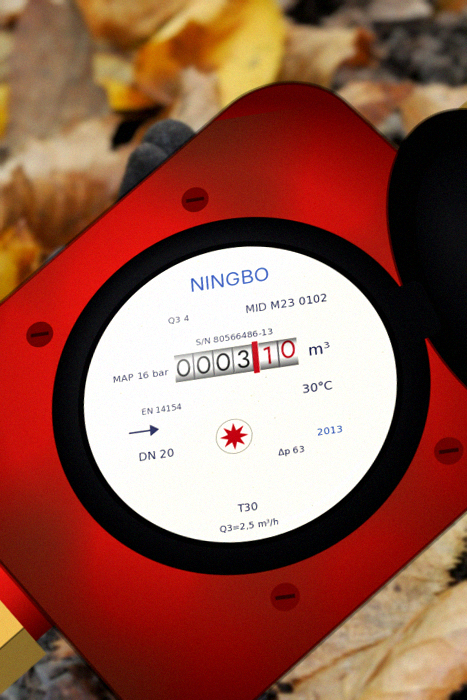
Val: 3.10
